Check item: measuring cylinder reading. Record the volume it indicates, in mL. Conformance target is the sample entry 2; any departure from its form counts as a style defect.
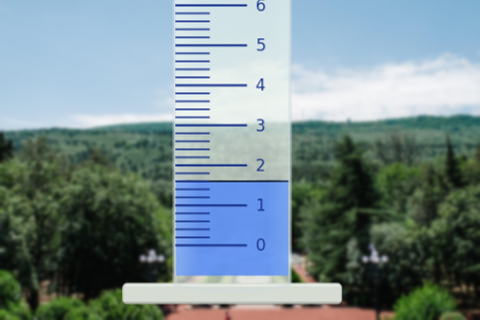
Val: 1.6
